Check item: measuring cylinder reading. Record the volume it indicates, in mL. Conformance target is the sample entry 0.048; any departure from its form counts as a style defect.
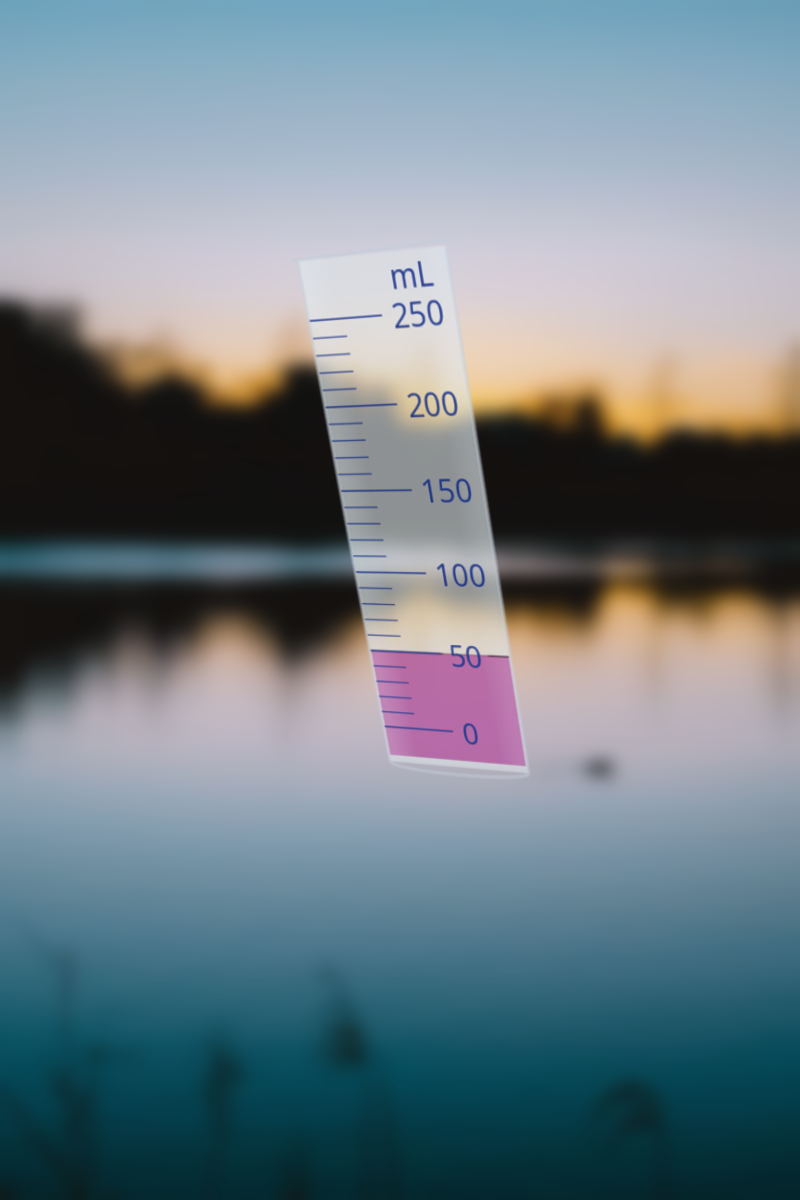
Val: 50
